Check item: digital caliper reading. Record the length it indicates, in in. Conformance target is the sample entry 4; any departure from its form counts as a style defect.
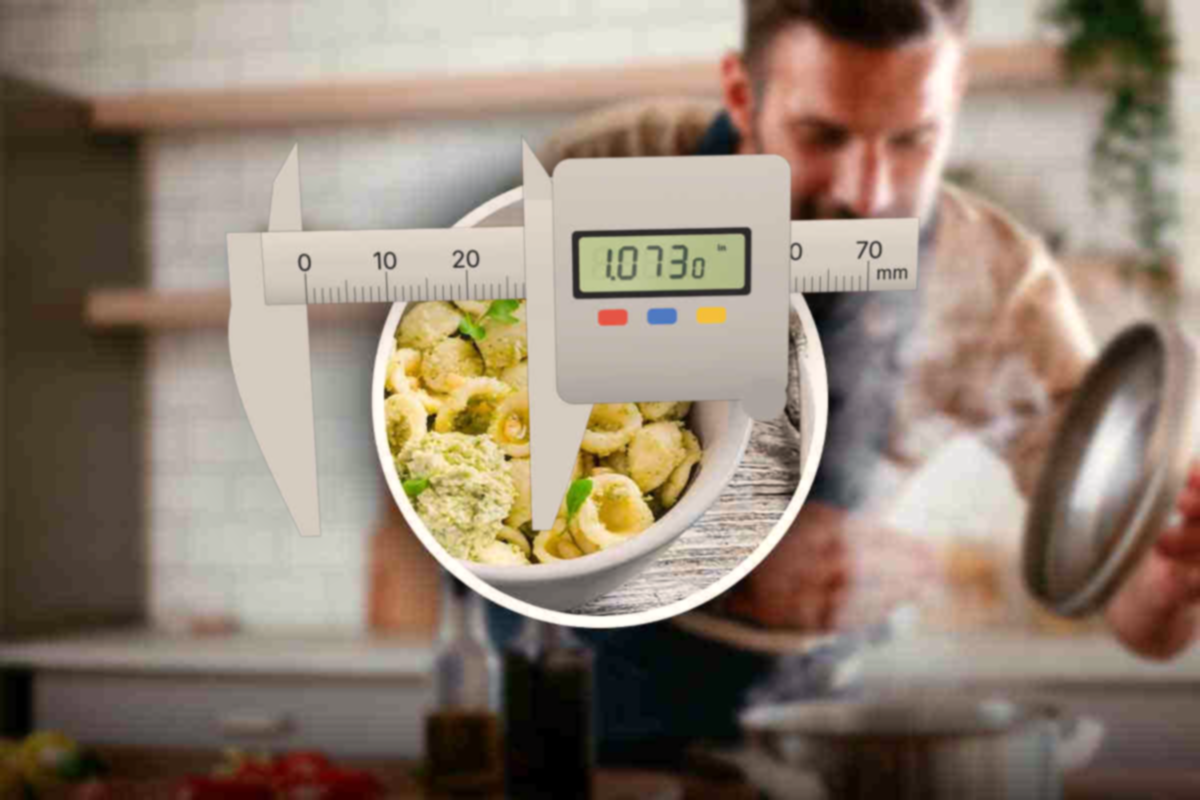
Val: 1.0730
